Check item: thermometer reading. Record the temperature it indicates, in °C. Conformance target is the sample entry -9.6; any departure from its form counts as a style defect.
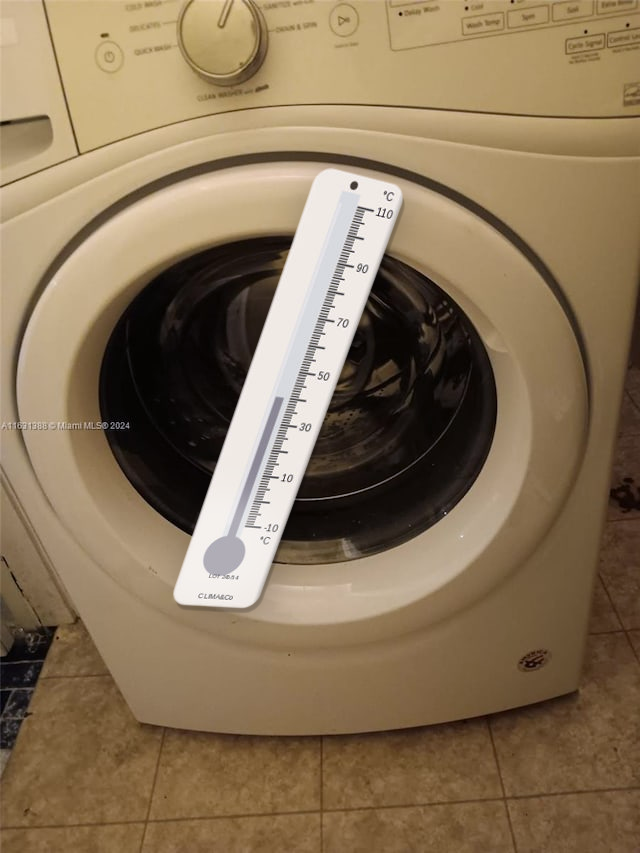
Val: 40
